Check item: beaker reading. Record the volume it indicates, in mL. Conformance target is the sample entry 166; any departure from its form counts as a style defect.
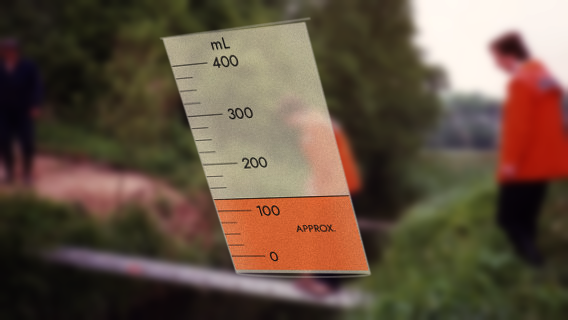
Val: 125
